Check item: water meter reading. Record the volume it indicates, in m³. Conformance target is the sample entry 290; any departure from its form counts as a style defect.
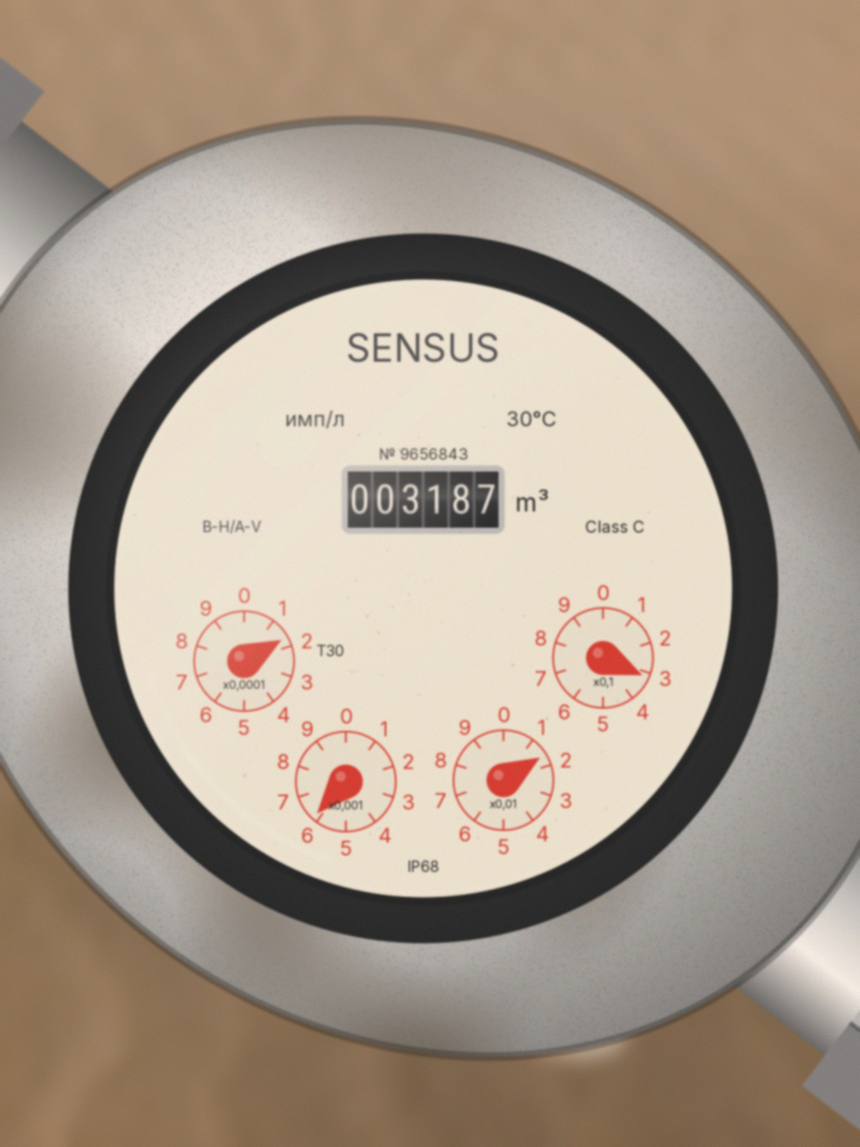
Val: 3187.3161
